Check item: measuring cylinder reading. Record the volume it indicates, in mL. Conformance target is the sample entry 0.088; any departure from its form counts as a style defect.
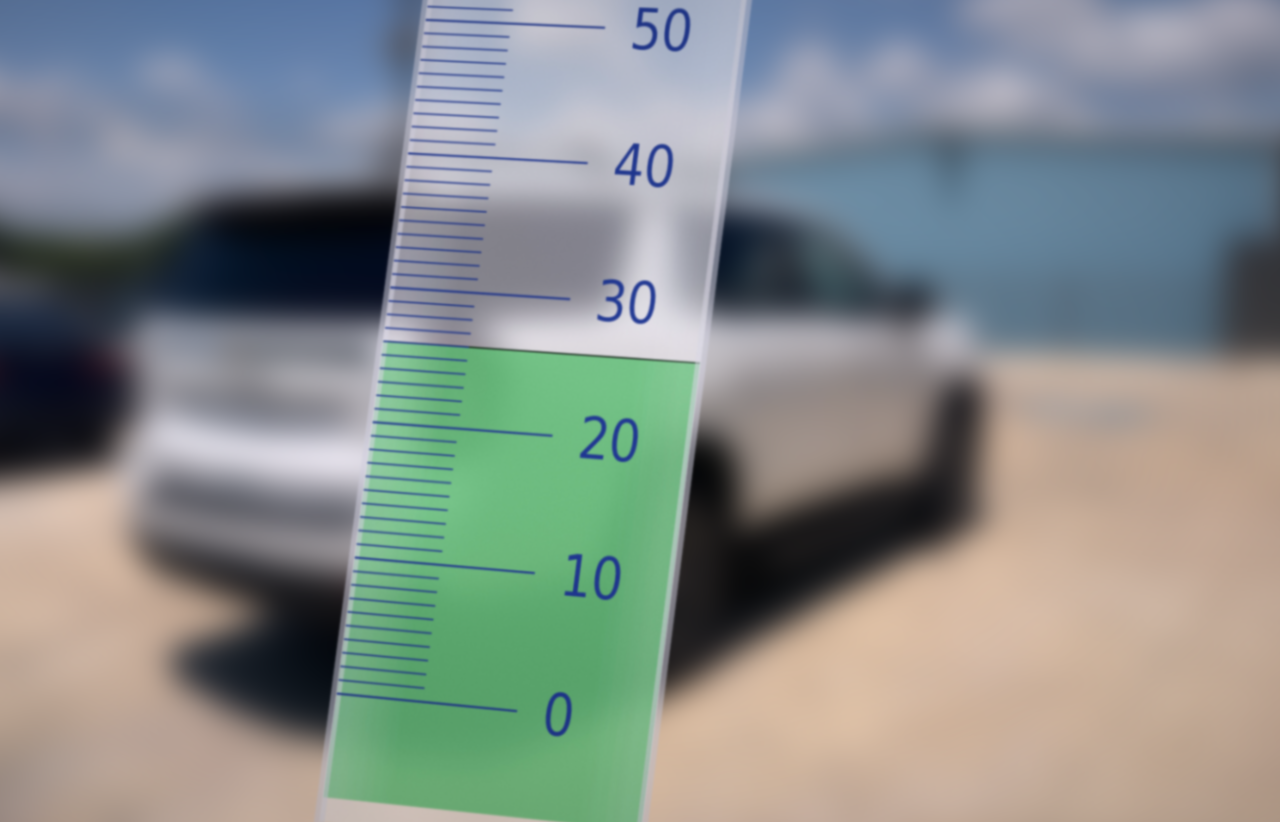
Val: 26
